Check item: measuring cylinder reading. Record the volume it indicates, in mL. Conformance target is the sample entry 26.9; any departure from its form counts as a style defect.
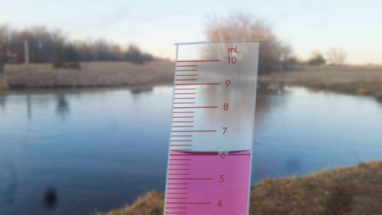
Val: 6
